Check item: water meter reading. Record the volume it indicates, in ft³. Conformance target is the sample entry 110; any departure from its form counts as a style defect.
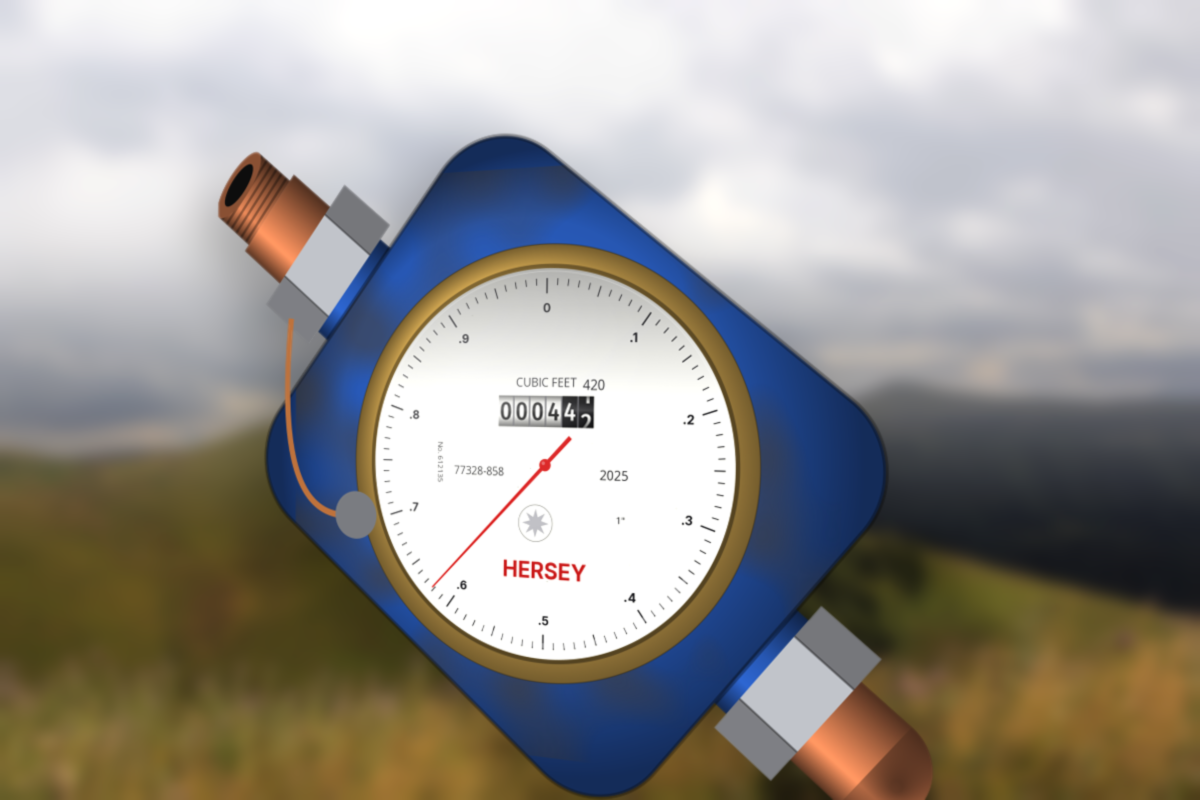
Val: 441.62
